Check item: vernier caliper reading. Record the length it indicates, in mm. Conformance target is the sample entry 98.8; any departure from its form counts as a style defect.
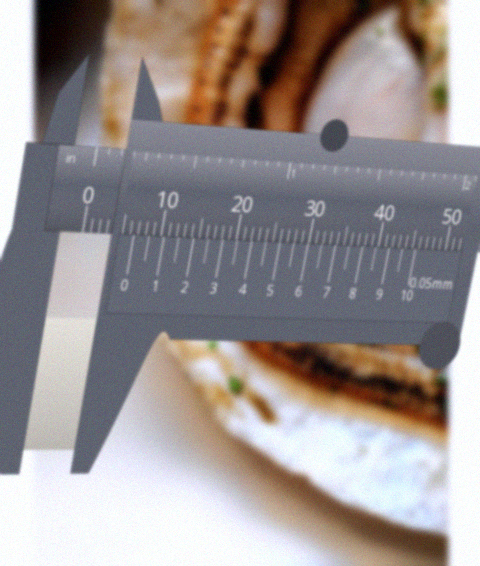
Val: 6.5
